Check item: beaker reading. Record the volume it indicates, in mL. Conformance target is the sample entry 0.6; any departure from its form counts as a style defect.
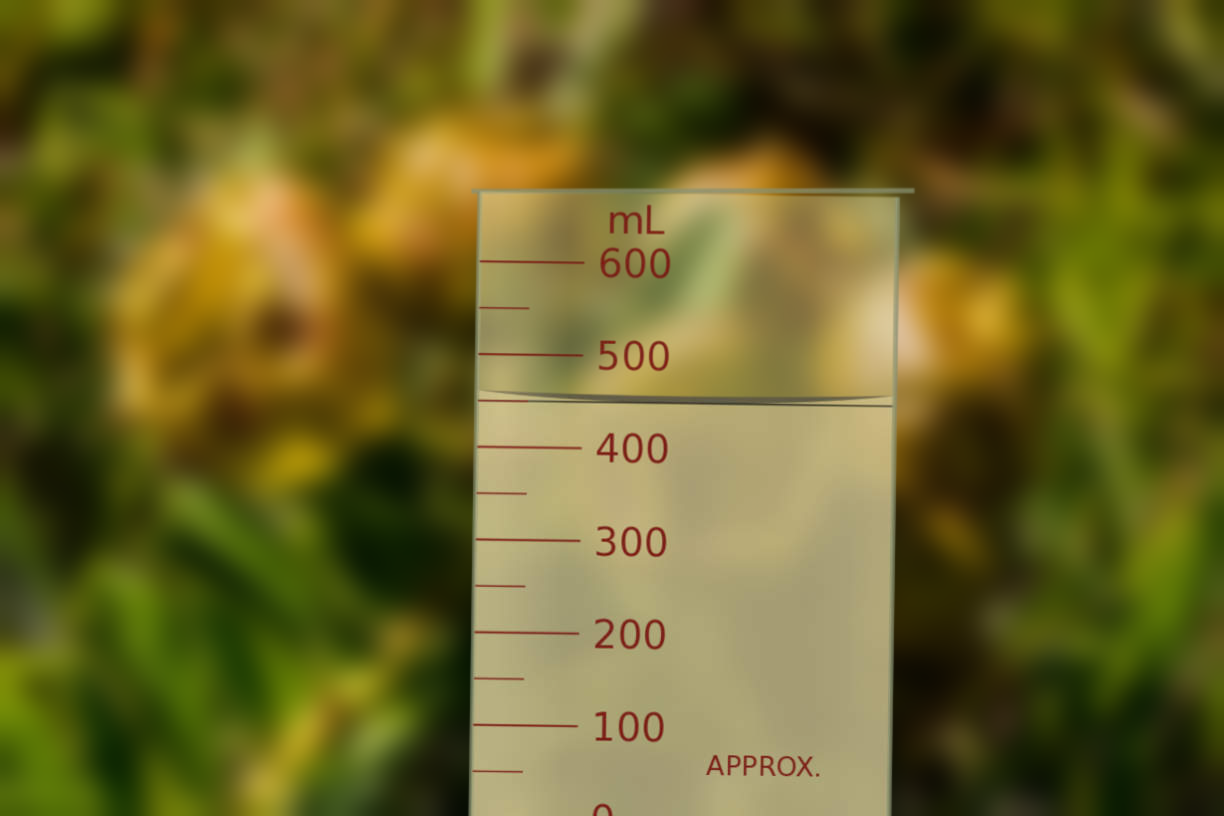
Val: 450
